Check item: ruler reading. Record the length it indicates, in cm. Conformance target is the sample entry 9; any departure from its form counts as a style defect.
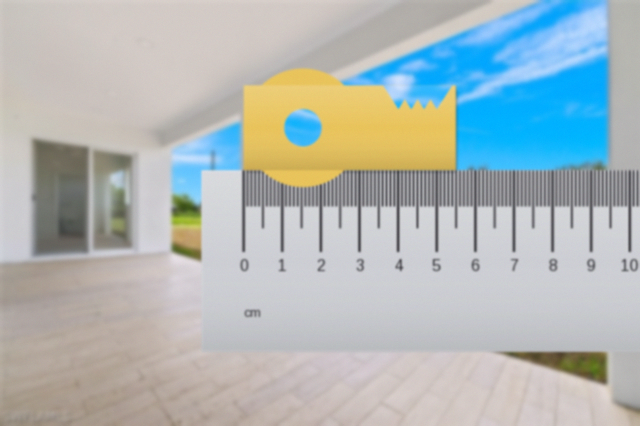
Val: 5.5
